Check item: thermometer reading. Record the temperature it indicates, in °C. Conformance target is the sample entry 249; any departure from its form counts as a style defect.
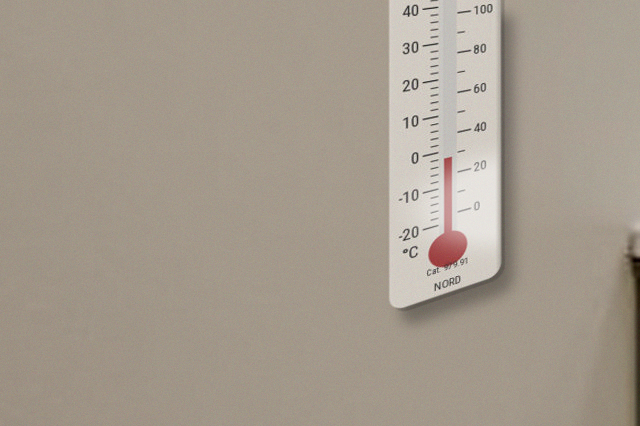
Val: -2
